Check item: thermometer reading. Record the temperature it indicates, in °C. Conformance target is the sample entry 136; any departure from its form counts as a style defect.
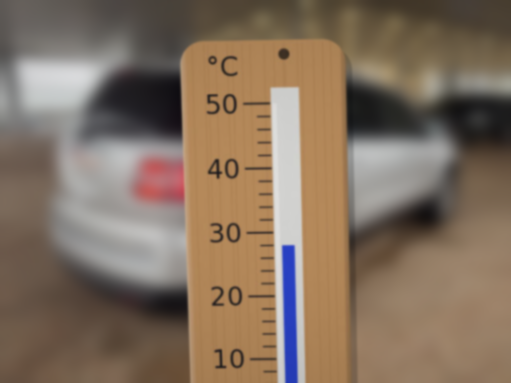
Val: 28
